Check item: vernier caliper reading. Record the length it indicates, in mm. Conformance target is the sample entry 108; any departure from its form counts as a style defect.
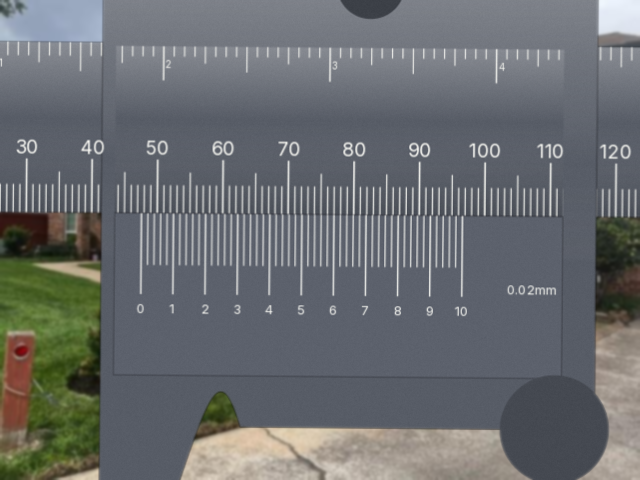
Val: 47.6
